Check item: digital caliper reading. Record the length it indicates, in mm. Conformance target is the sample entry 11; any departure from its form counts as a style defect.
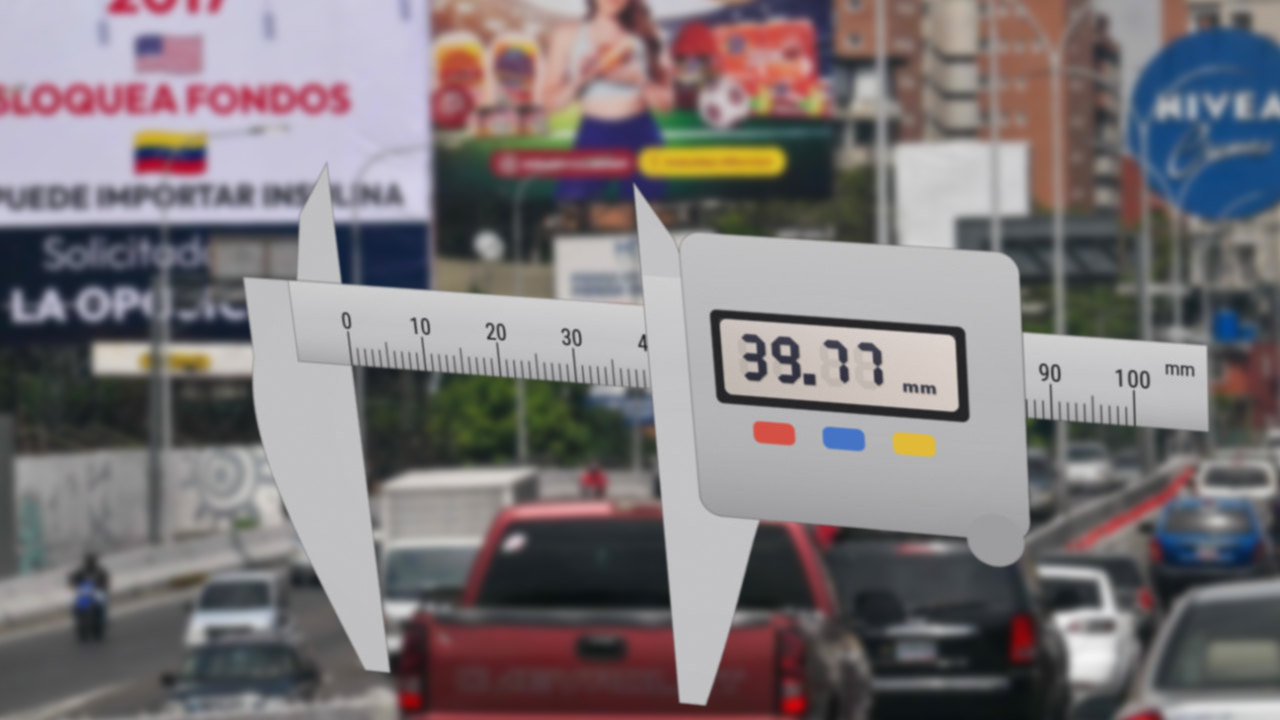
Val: 39.77
